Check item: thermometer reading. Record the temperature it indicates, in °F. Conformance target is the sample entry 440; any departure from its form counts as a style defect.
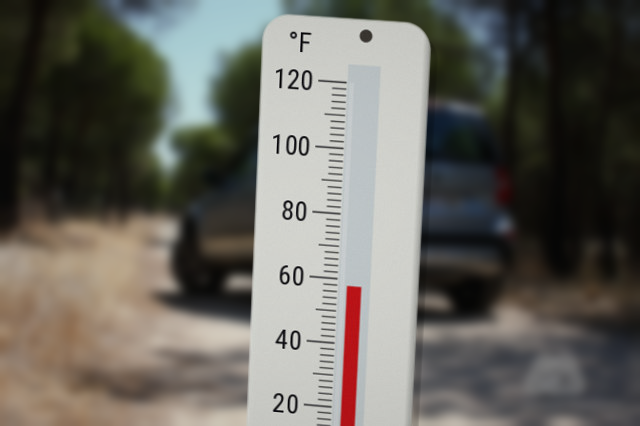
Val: 58
